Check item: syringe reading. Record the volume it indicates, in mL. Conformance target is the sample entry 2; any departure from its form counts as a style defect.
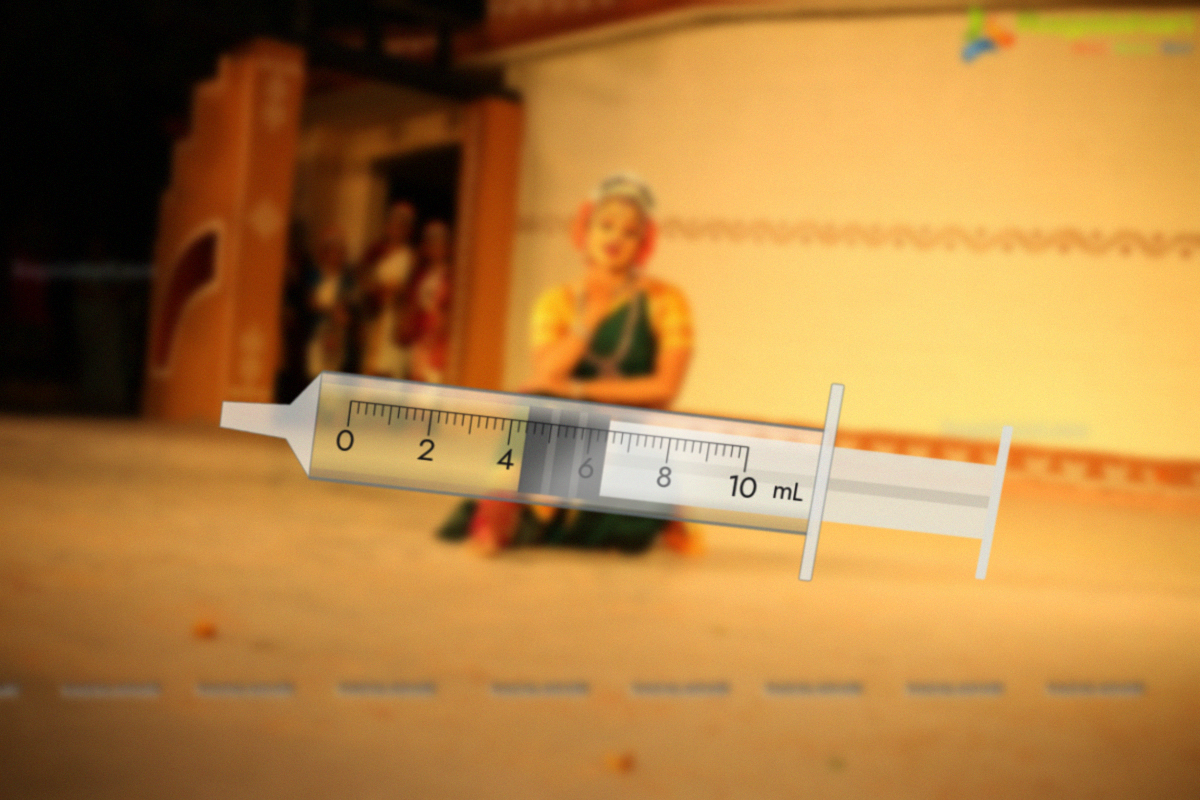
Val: 4.4
